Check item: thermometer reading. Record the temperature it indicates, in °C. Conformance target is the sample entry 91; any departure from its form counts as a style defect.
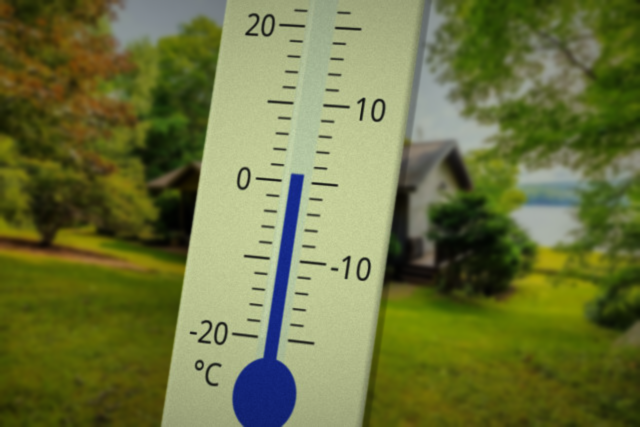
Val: 1
